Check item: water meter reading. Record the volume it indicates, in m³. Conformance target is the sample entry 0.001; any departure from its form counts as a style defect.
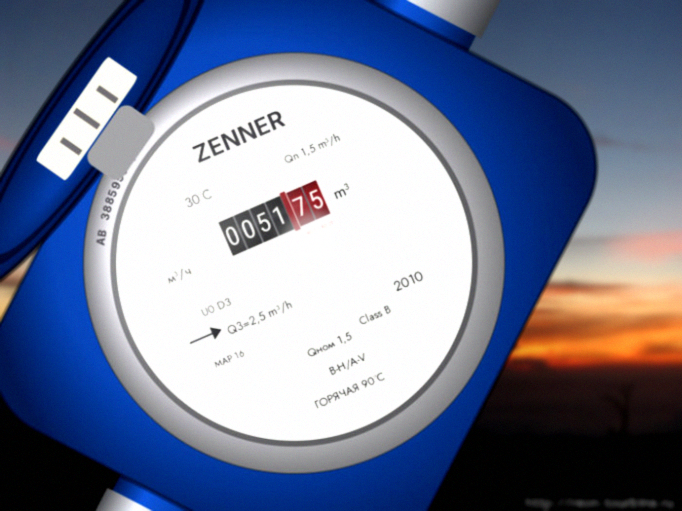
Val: 51.75
